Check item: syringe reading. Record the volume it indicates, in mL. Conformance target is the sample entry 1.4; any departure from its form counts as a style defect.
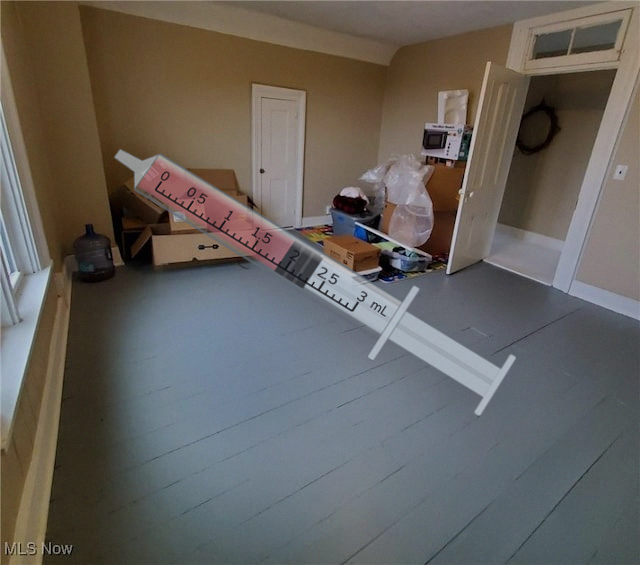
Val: 1.9
